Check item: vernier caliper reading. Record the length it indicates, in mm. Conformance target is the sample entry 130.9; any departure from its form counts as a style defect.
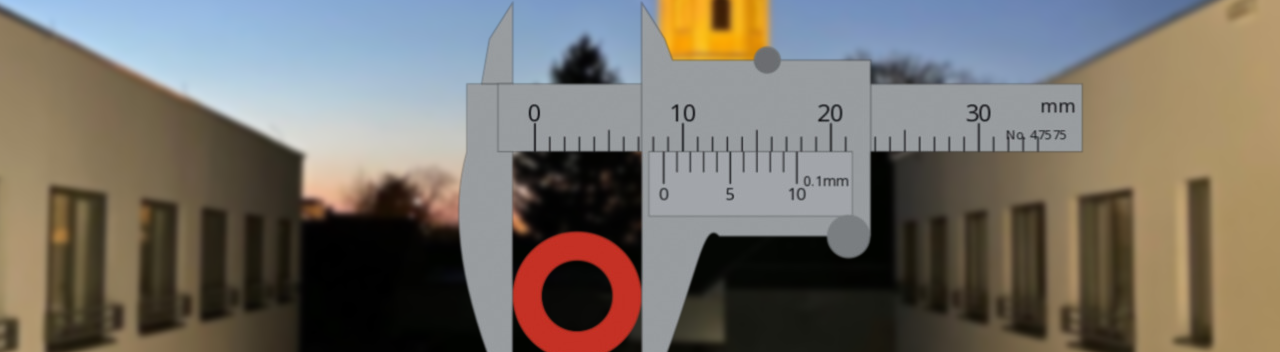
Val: 8.7
